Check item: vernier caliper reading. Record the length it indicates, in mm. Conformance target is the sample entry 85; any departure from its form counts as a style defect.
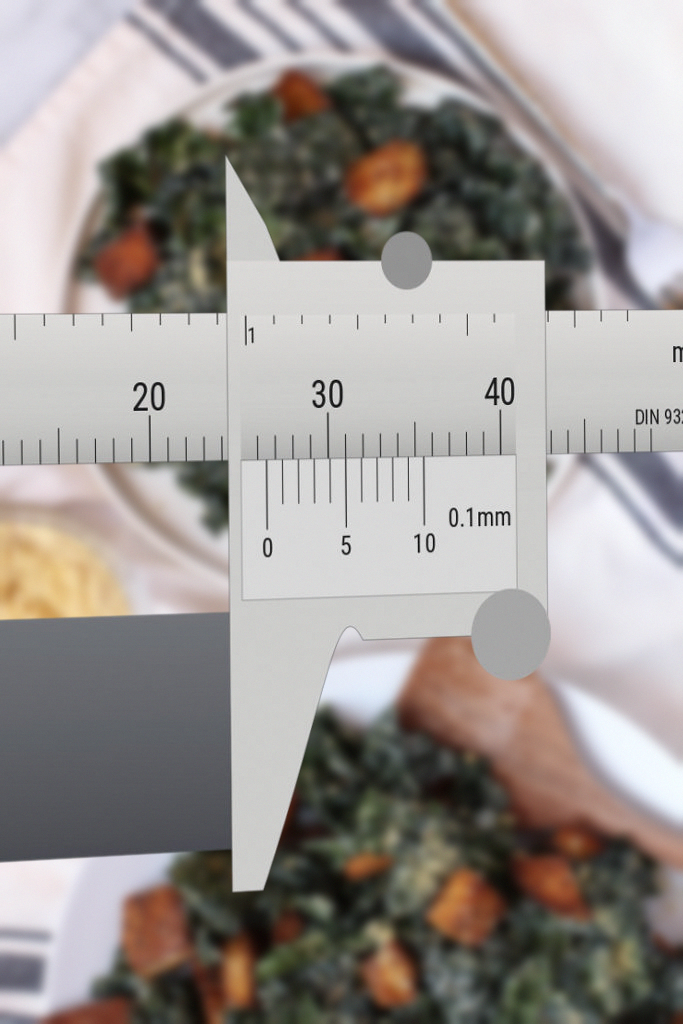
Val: 26.5
